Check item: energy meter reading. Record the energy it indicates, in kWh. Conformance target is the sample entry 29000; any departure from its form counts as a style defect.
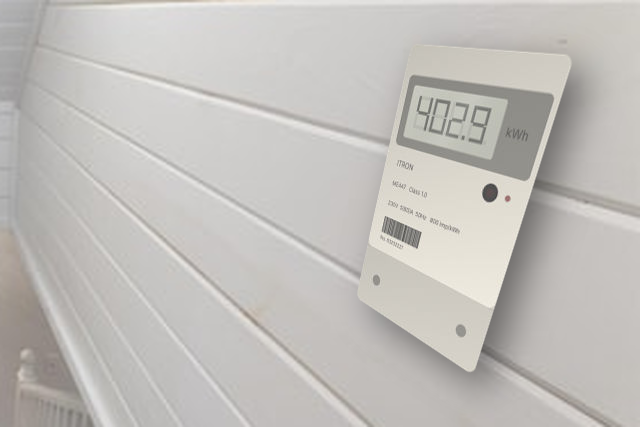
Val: 402.9
